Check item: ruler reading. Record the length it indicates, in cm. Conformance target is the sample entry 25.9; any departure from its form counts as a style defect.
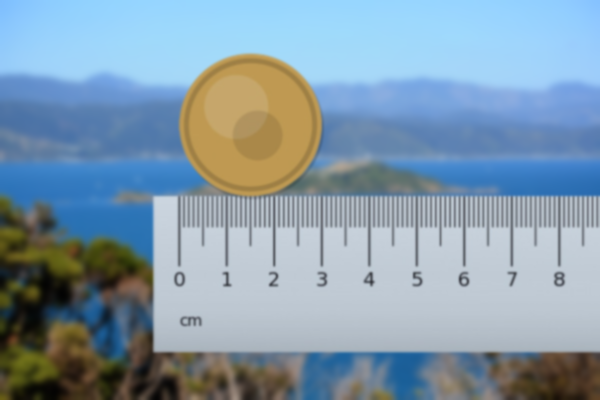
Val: 3
